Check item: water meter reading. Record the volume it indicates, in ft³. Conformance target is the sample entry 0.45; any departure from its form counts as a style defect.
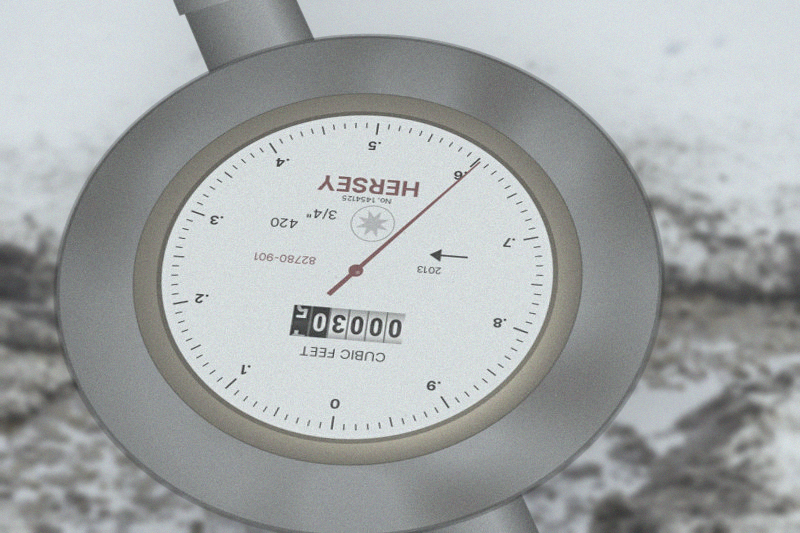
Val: 304.60
